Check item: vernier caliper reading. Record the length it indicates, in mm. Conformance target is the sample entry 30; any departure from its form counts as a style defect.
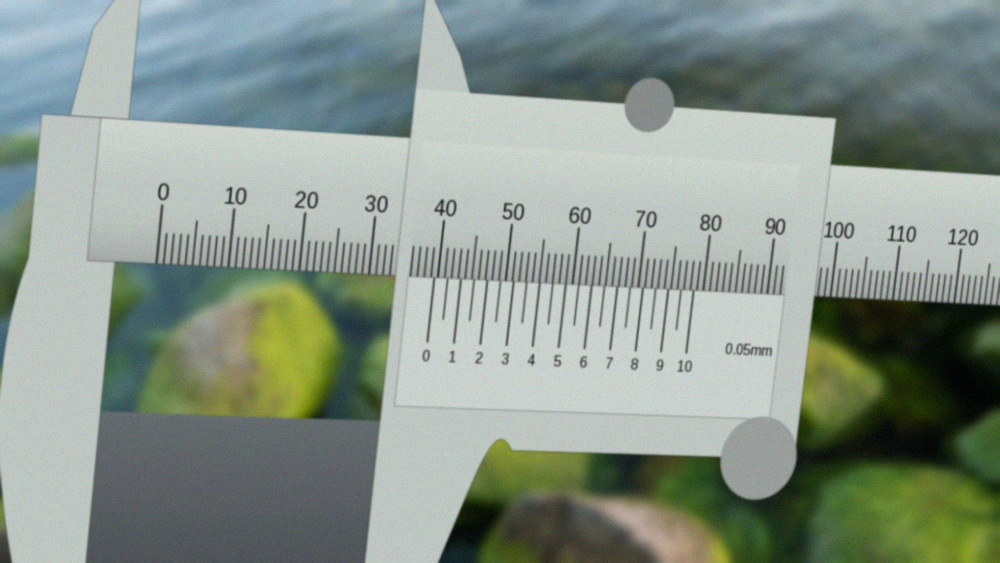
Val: 39.5
